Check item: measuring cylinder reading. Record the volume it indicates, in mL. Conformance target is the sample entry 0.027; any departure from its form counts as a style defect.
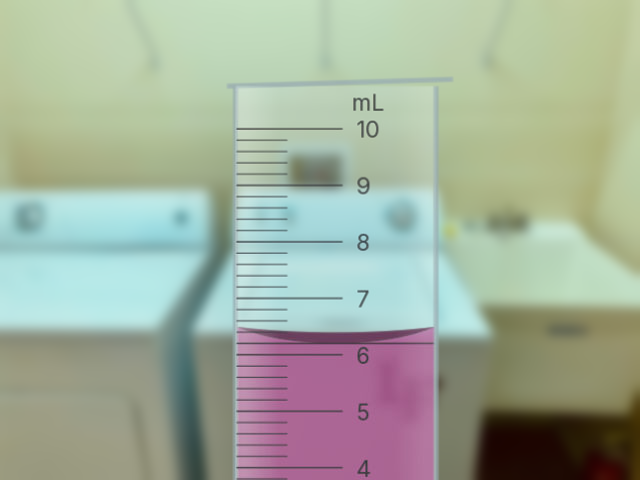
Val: 6.2
